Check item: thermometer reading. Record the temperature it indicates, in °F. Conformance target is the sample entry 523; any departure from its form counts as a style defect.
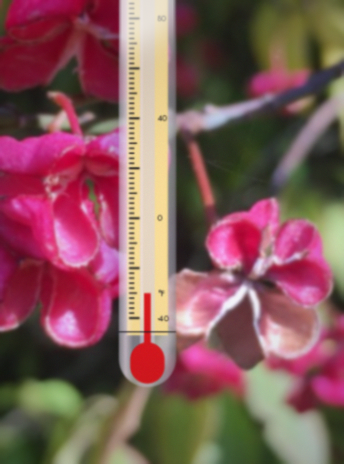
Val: -30
